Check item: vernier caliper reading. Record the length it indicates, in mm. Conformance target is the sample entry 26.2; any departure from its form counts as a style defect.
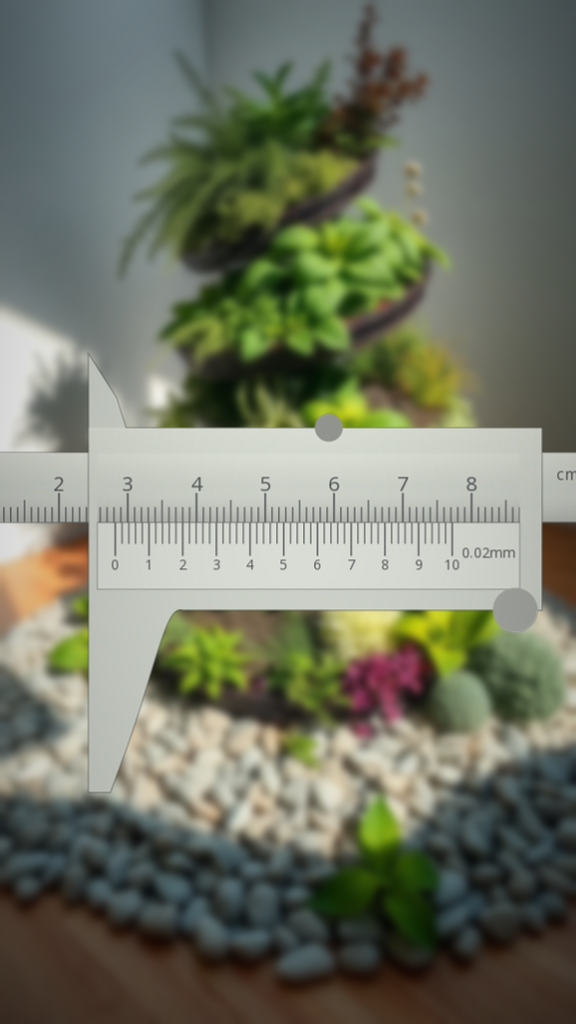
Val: 28.2
